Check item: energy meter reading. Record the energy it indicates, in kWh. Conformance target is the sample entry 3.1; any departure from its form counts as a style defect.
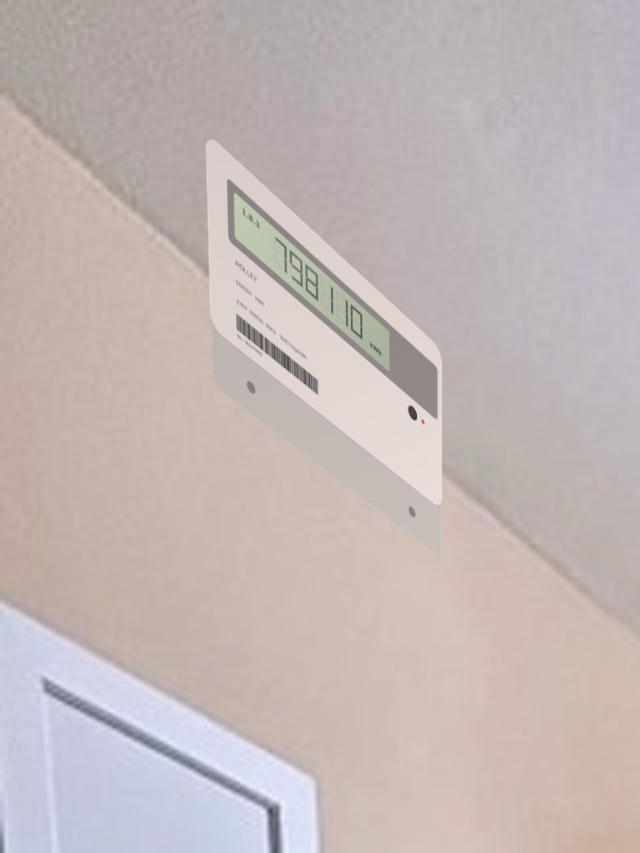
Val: 798110
